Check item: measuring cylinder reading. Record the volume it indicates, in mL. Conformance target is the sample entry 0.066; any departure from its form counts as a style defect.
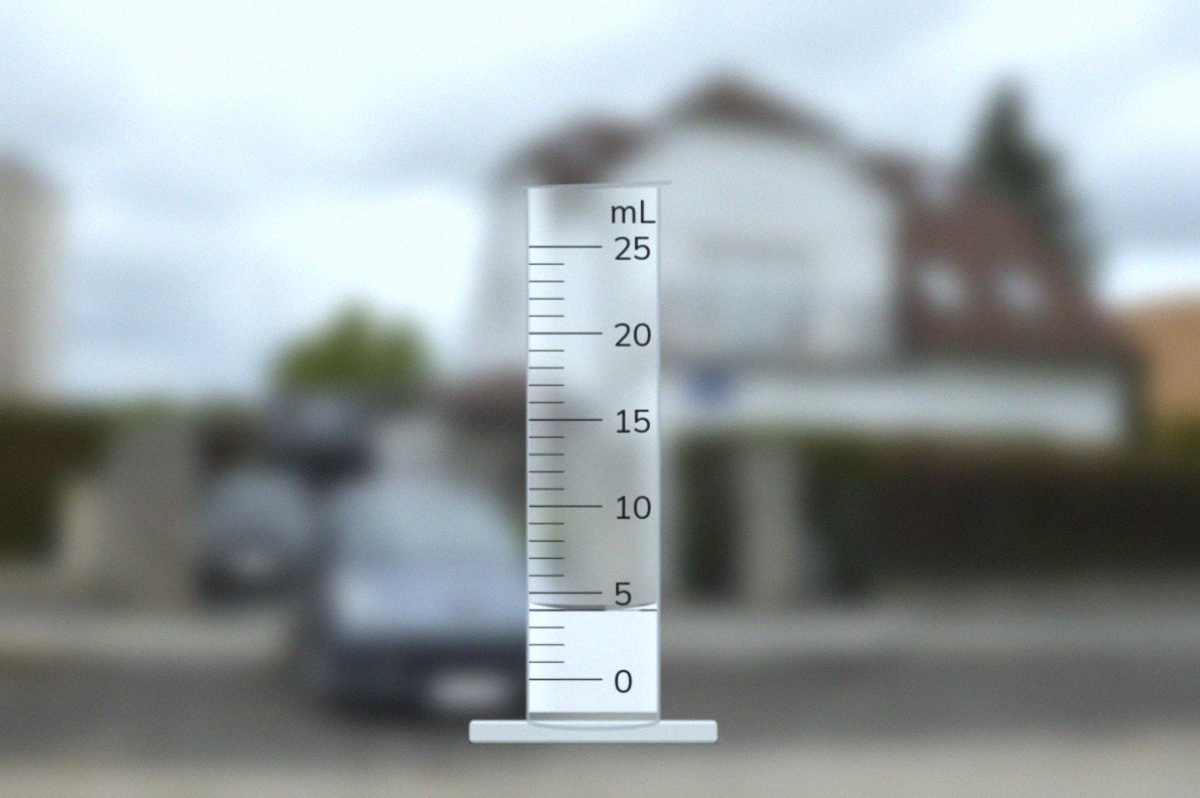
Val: 4
